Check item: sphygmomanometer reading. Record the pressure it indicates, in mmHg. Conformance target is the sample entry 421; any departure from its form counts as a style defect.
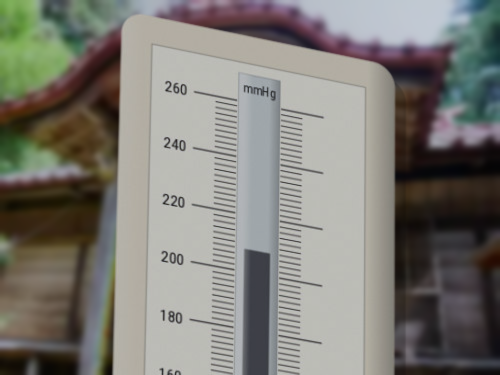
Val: 208
